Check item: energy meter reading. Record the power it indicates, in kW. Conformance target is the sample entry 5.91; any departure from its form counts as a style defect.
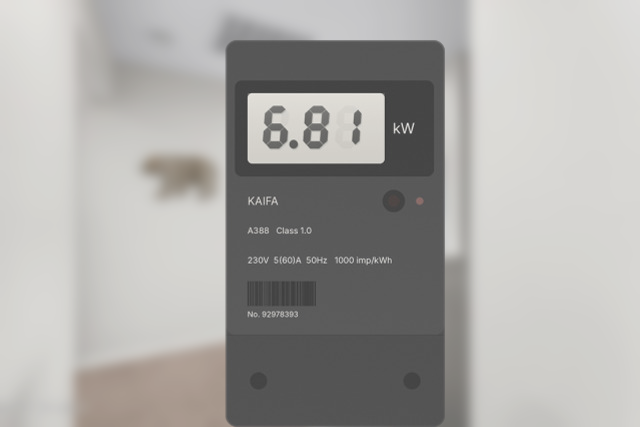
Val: 6.81
